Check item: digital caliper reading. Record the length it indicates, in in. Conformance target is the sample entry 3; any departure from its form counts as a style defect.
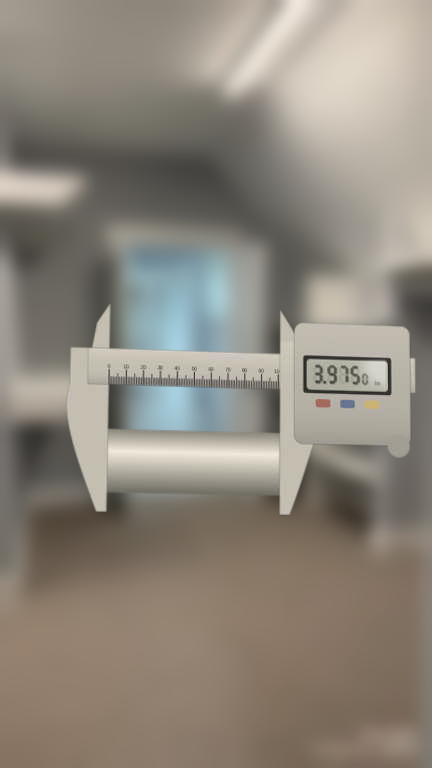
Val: 3.9750
